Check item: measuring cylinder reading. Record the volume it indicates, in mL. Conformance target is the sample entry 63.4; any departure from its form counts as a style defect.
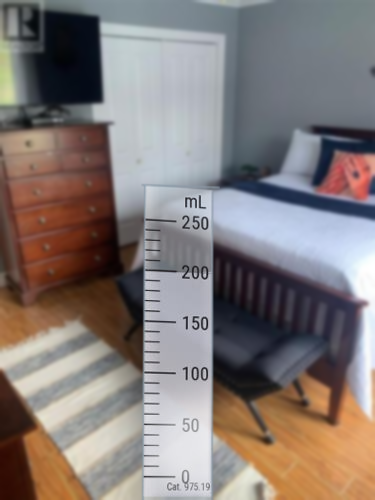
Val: 200
